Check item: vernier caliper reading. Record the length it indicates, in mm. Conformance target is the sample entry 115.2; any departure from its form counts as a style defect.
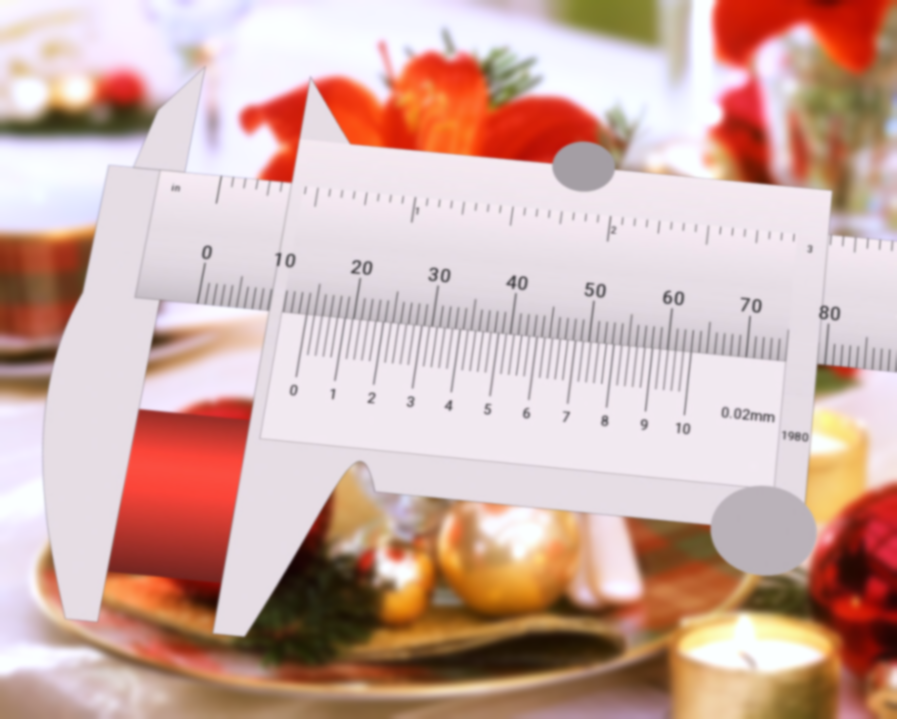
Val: 14.0
